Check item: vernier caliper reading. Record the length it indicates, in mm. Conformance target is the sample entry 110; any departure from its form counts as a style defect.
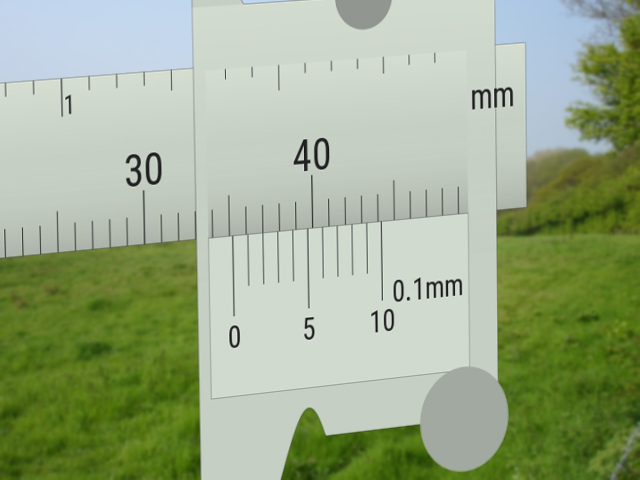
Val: 35.2
